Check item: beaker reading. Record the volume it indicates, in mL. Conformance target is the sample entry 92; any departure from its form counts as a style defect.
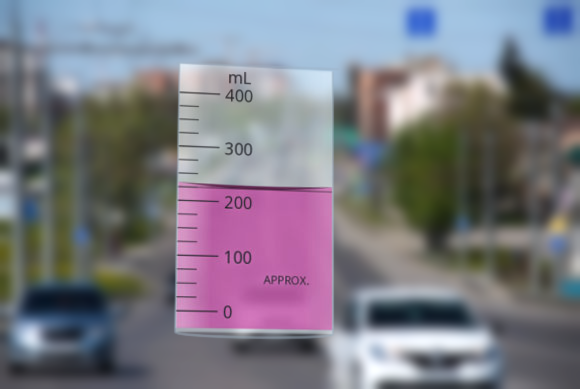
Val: 225
